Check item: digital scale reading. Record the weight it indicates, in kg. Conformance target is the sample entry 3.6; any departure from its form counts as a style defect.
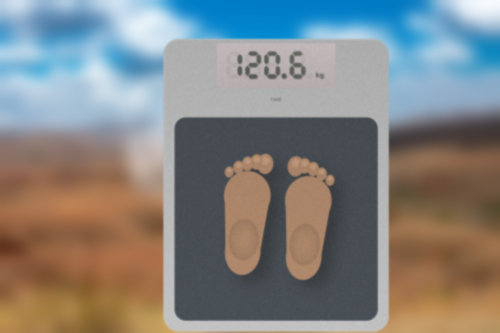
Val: 120.6
